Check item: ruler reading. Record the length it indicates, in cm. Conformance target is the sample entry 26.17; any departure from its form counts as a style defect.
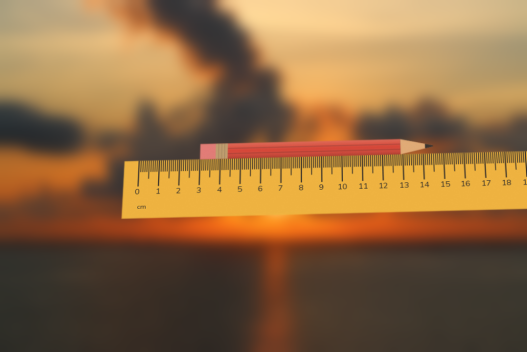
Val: 11.5
